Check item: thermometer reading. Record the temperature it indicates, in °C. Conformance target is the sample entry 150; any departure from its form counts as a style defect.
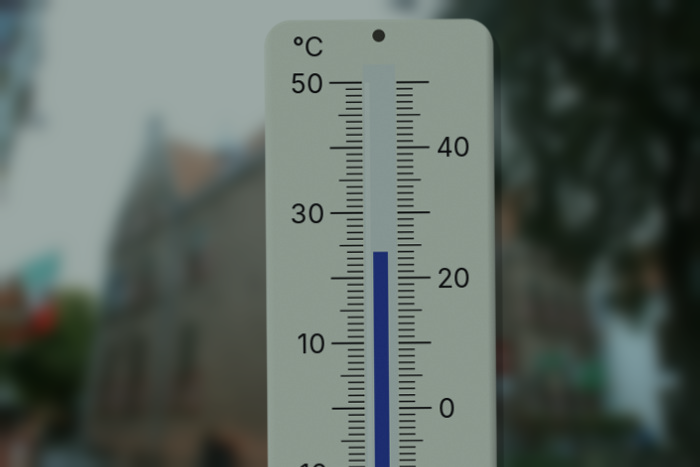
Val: 24
